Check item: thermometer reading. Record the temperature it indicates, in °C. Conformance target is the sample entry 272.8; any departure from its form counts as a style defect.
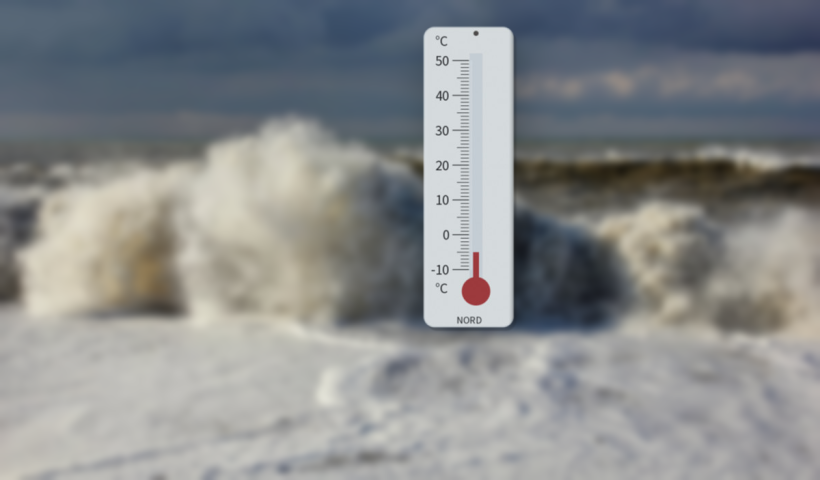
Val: -5
